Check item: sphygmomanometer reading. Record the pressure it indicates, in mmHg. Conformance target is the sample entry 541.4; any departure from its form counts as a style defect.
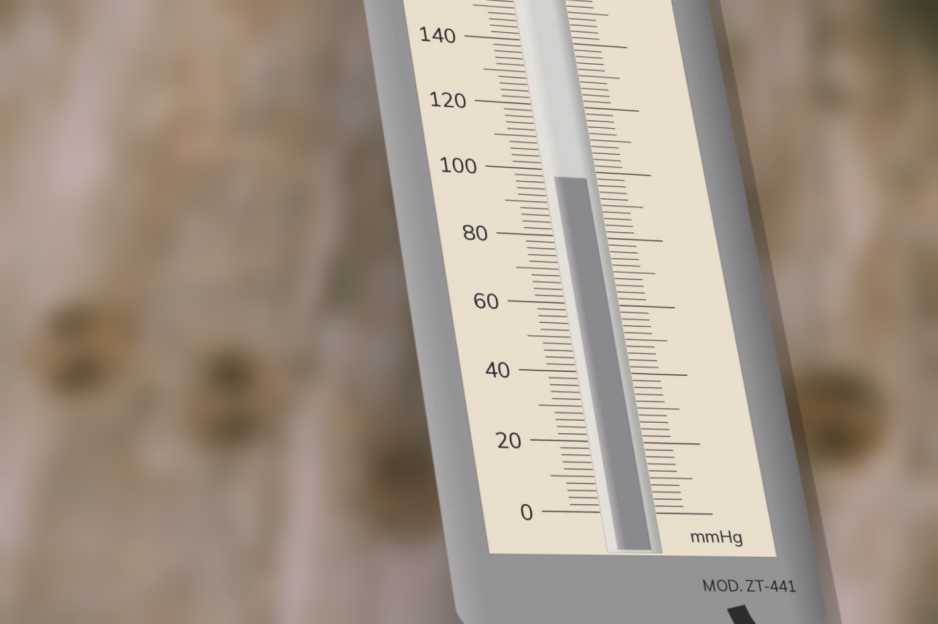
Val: 98
